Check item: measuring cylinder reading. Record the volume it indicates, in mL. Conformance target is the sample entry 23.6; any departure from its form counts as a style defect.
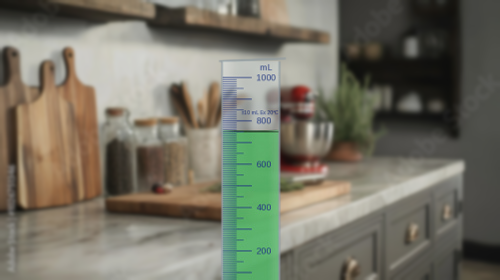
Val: 750
